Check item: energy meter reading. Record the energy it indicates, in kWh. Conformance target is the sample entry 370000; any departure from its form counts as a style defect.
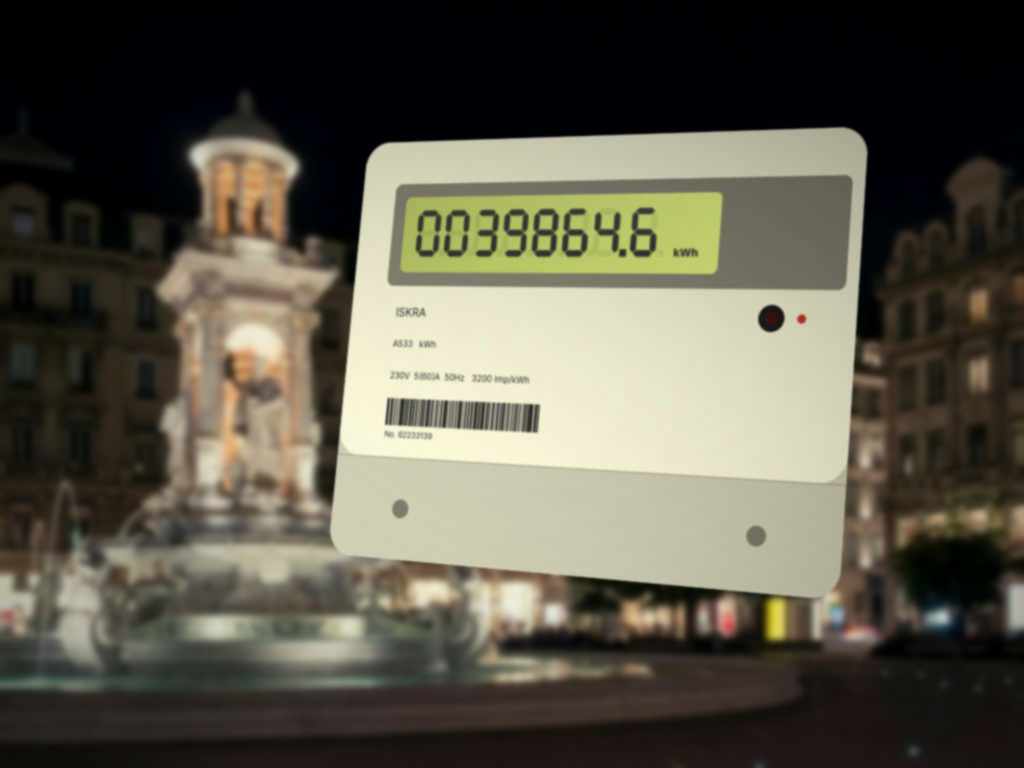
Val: 39864.6
